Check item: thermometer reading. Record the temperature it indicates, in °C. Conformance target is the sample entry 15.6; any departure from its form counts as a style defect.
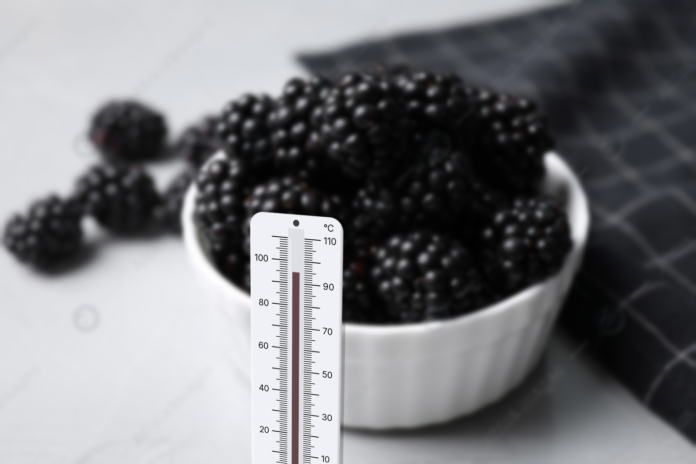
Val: 95
